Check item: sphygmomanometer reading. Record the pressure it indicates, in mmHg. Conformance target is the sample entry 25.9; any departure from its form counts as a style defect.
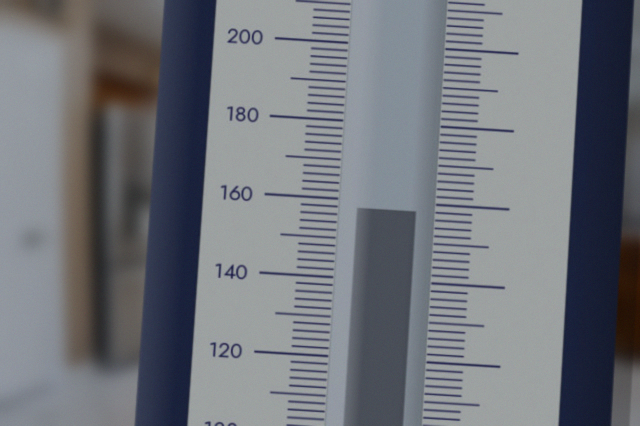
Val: 158
